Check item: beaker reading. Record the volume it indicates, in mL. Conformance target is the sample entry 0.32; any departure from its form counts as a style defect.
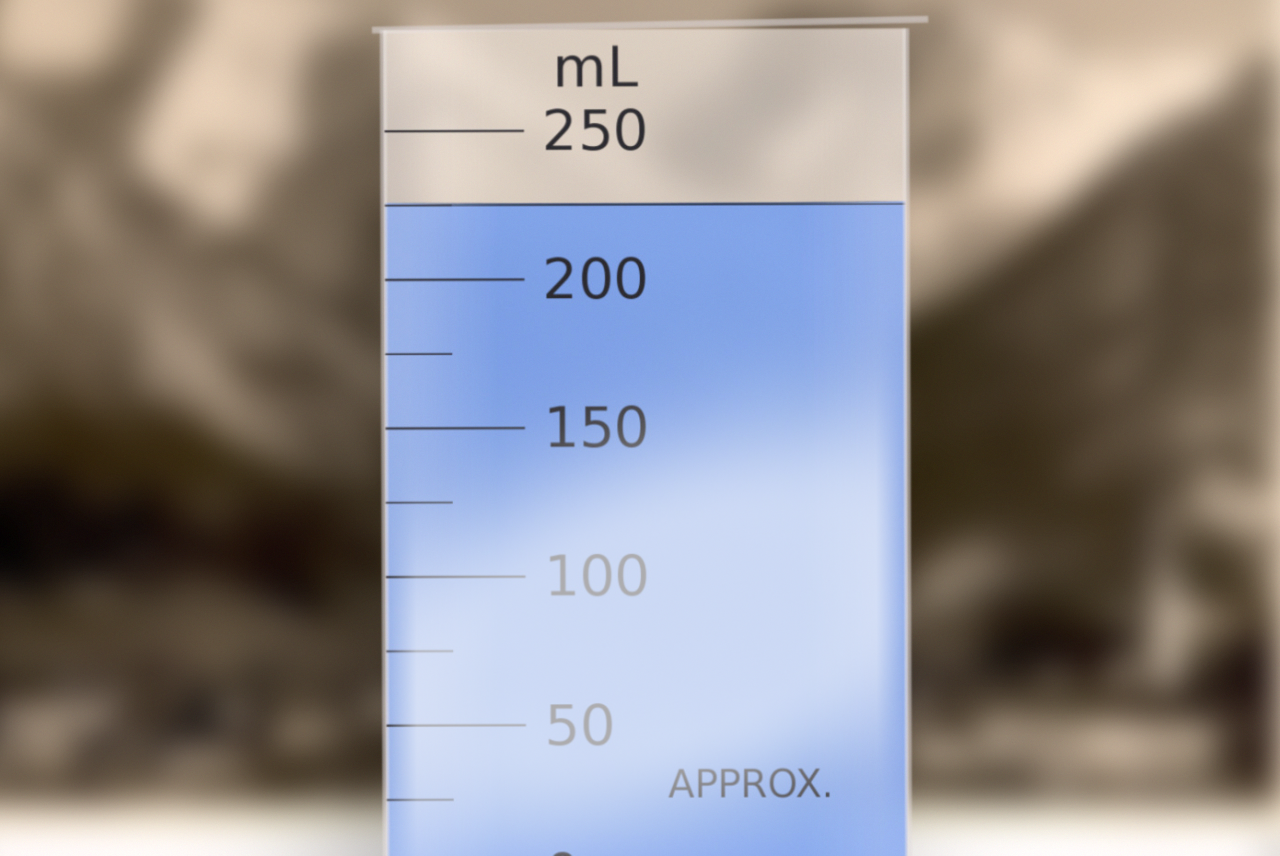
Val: 225
